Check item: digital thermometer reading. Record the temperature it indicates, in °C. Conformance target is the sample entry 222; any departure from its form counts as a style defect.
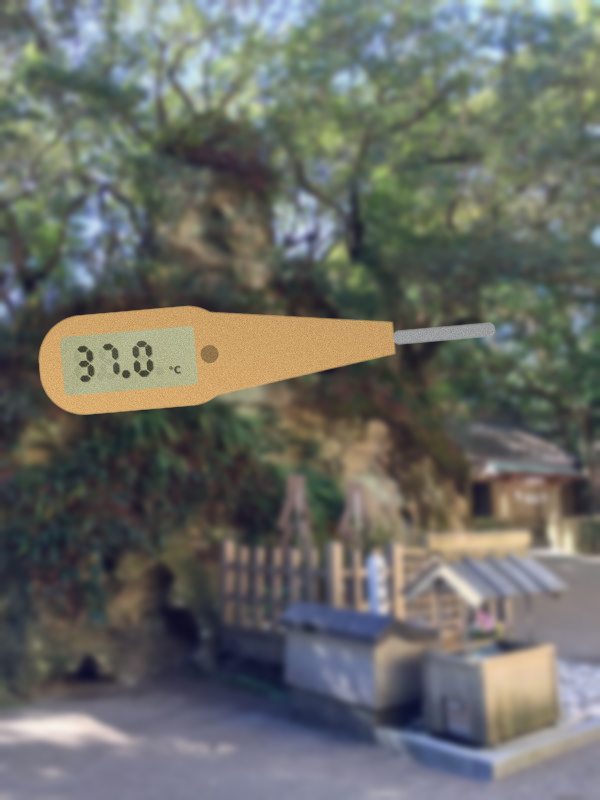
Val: 37.0
